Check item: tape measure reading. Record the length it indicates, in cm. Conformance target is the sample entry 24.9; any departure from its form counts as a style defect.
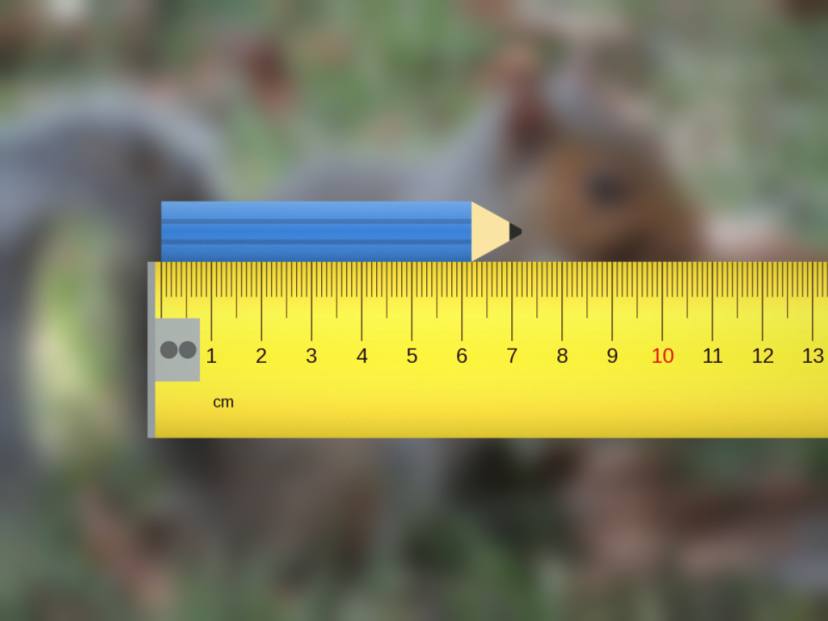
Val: 7.2
